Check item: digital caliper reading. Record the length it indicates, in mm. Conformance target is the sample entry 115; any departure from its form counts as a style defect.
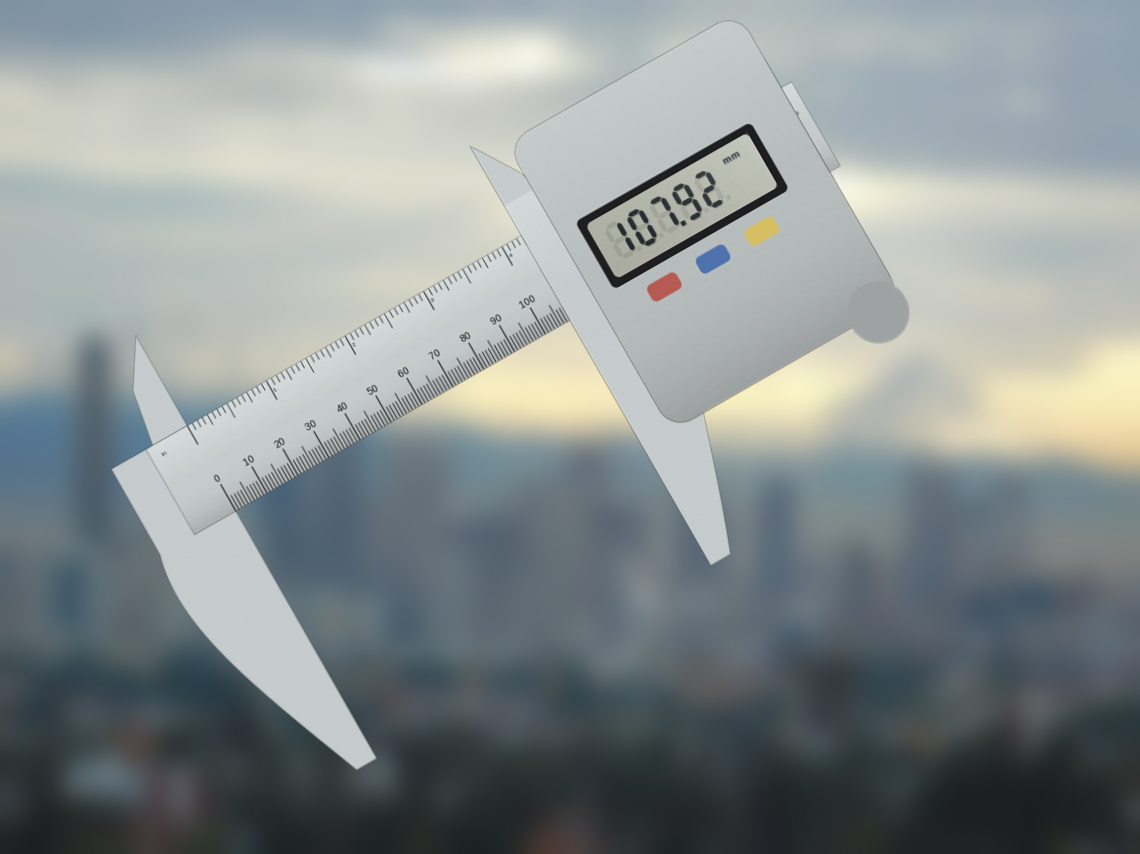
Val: 107.92
